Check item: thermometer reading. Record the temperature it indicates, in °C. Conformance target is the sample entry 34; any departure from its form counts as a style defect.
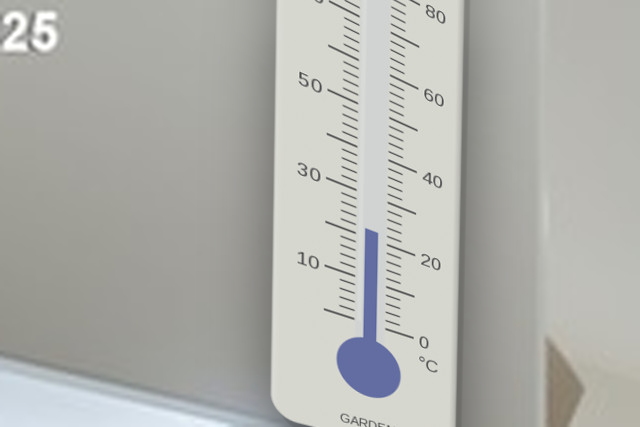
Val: 22
